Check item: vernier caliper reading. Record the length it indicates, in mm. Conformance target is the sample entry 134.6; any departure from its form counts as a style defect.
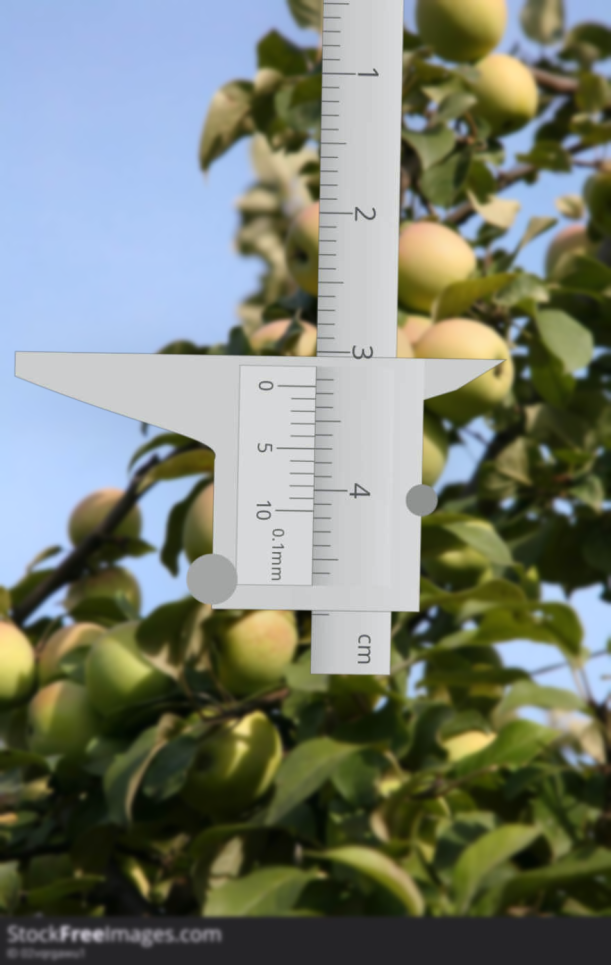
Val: 32.5
